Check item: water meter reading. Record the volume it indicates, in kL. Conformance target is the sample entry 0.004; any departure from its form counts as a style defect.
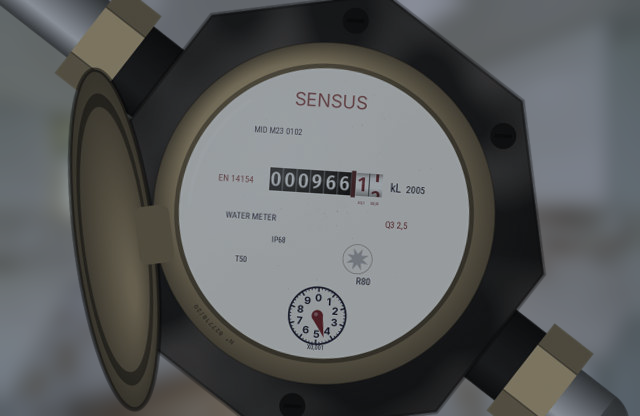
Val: 966.114
